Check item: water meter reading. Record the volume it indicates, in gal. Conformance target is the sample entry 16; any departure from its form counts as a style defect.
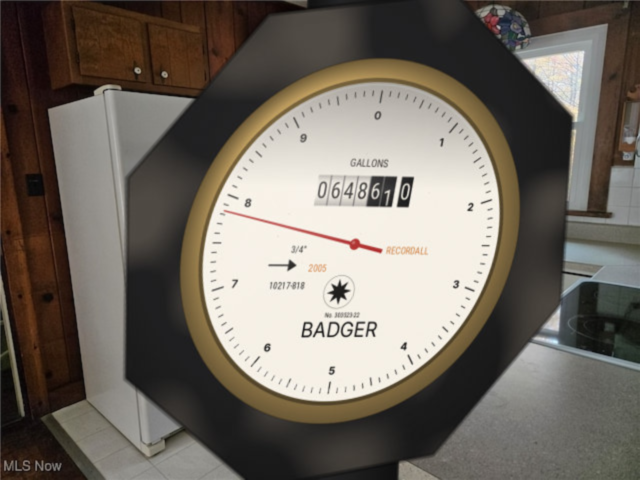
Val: 648607.8
